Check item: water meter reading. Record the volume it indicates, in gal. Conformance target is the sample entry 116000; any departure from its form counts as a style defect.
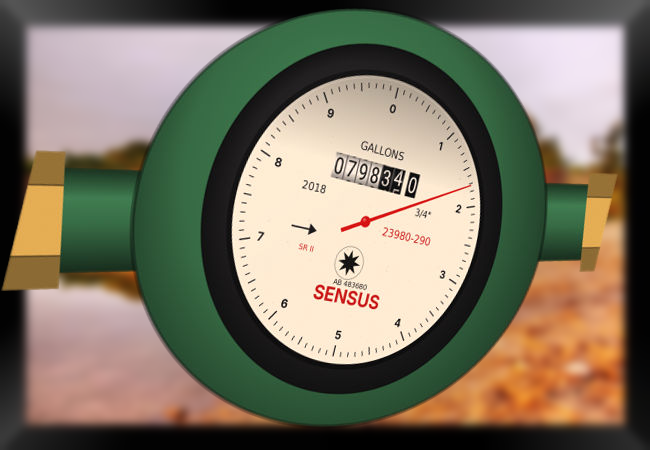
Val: 798341.7
